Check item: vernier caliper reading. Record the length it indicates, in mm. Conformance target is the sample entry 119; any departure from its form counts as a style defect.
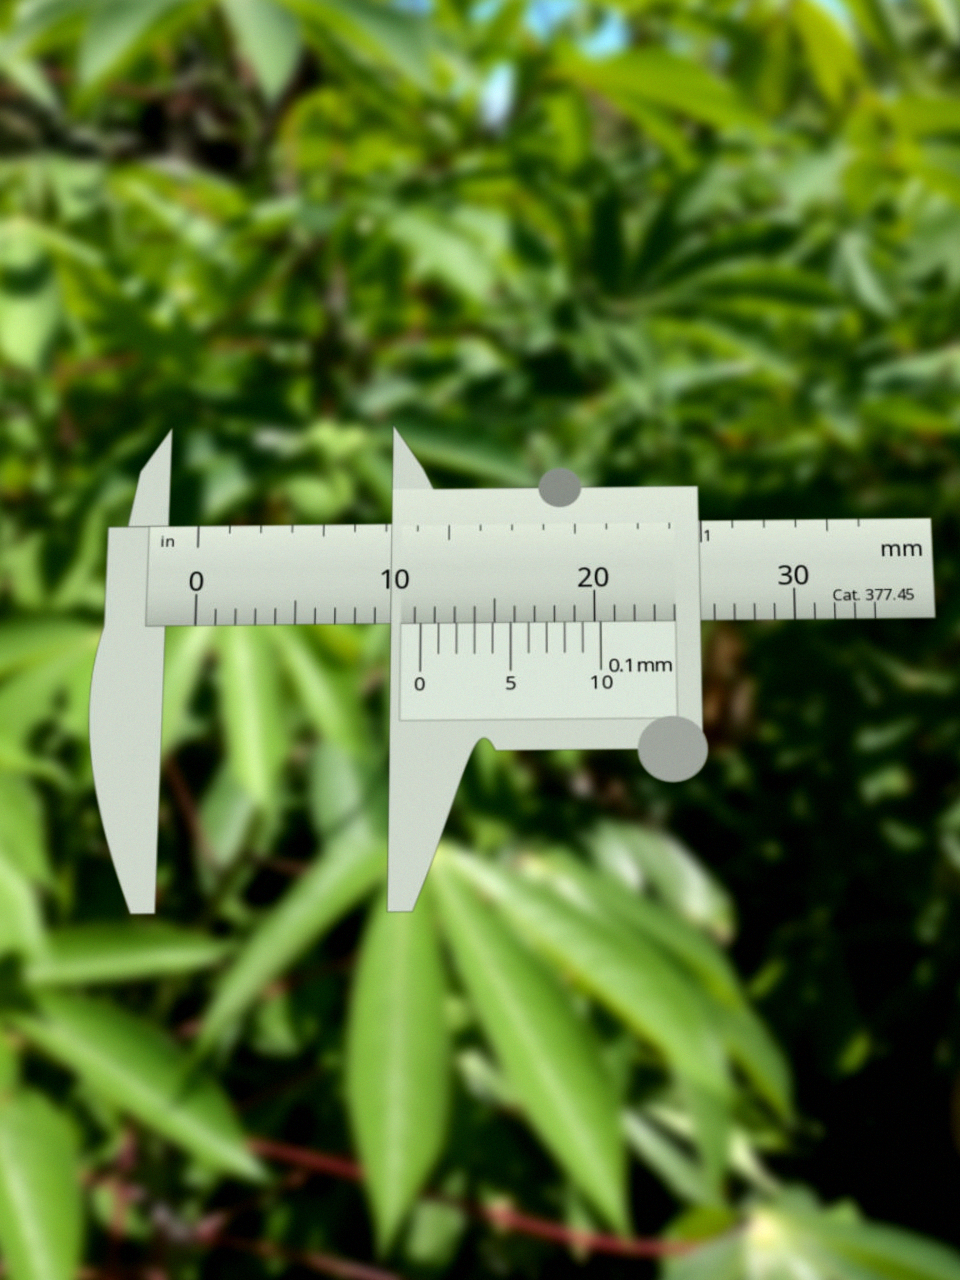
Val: 11.3
